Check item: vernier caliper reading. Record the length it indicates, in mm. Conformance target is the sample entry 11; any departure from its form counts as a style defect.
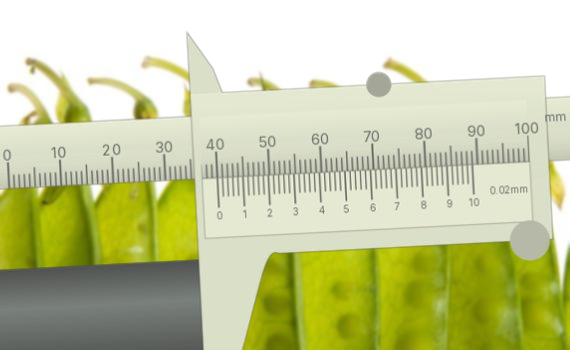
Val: 40.0
